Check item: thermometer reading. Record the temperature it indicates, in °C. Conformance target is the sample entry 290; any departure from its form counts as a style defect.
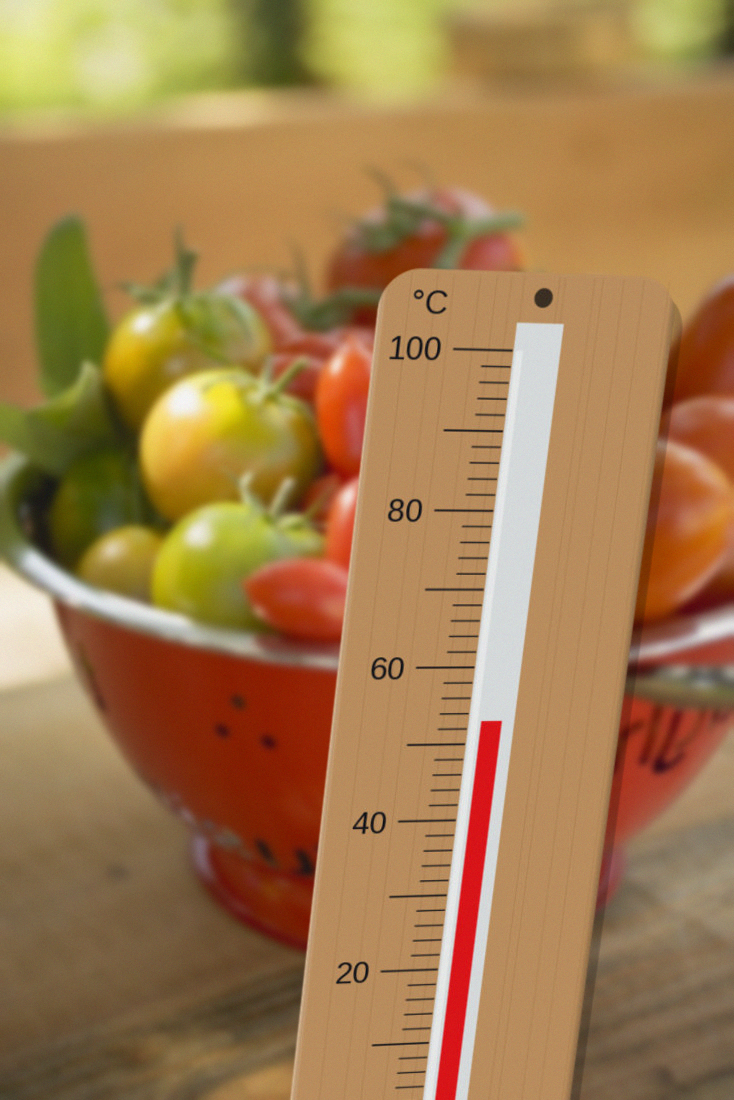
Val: 53
